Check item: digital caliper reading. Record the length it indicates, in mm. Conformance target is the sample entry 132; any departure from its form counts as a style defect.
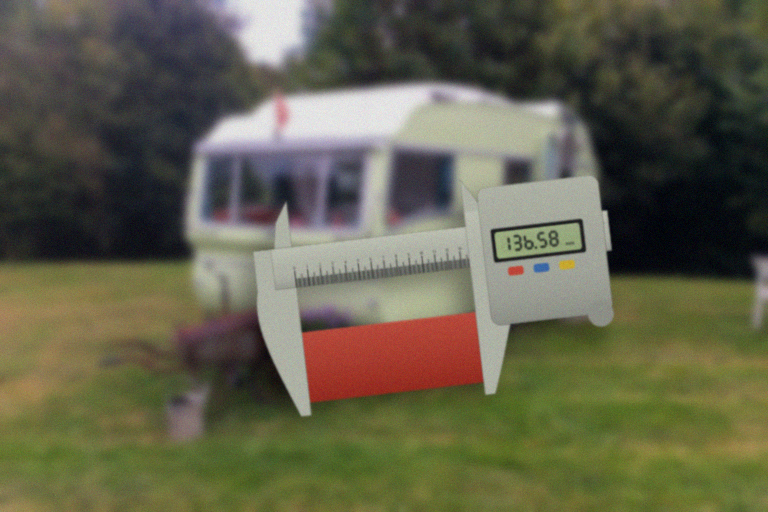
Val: 136.58
